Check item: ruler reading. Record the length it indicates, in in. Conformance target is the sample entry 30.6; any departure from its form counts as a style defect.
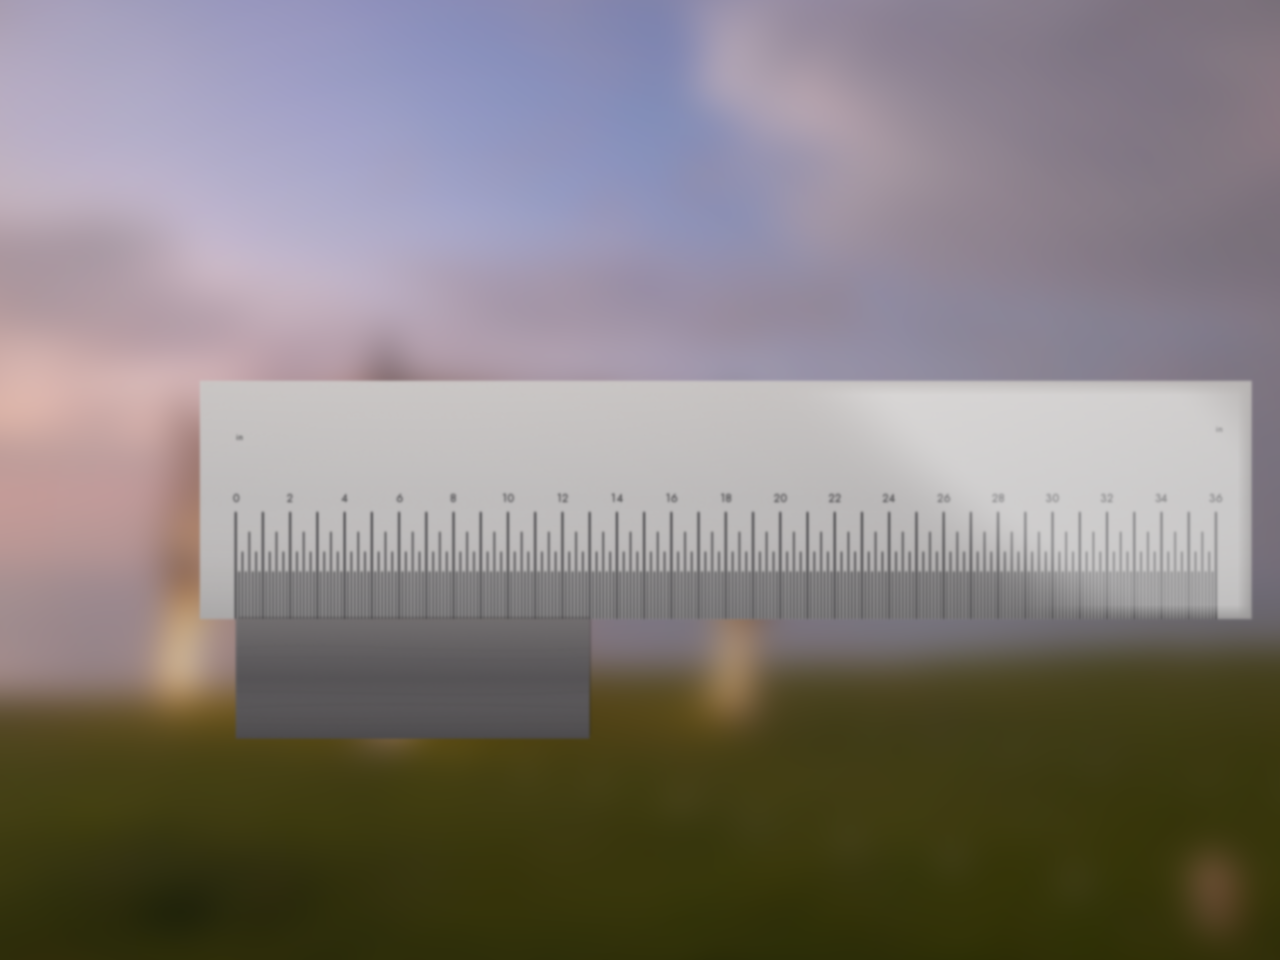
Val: 13
